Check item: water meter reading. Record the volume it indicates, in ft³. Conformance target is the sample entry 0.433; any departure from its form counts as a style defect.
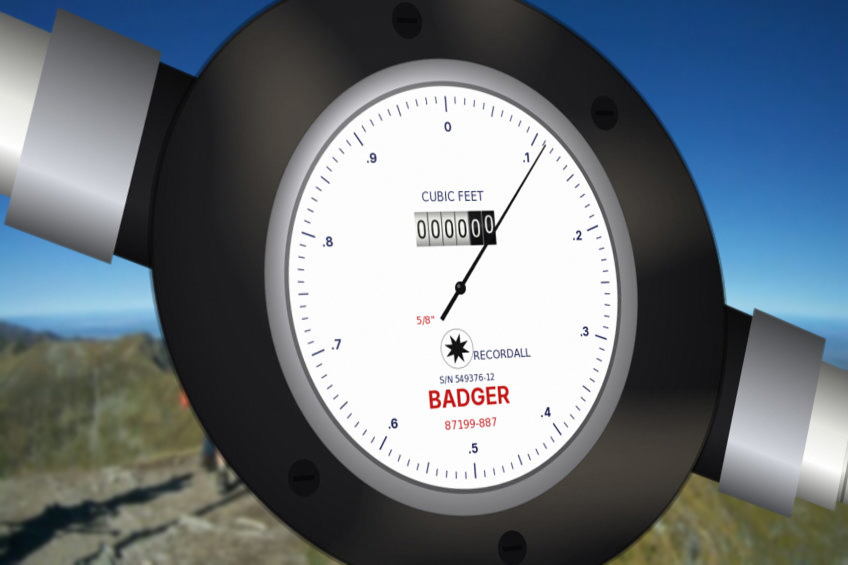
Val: 0.11
